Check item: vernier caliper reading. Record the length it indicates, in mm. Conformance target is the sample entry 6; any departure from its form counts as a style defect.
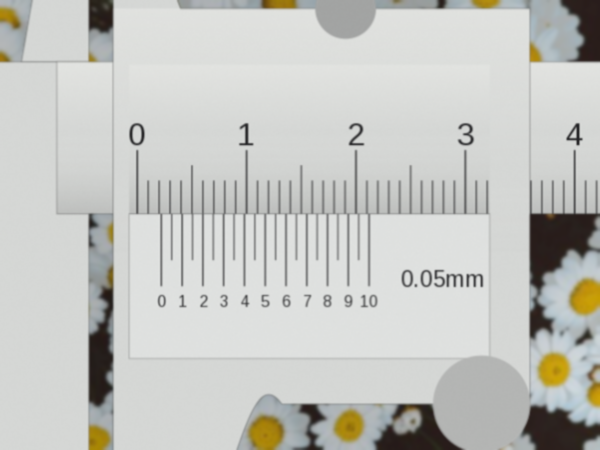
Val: 2.2
